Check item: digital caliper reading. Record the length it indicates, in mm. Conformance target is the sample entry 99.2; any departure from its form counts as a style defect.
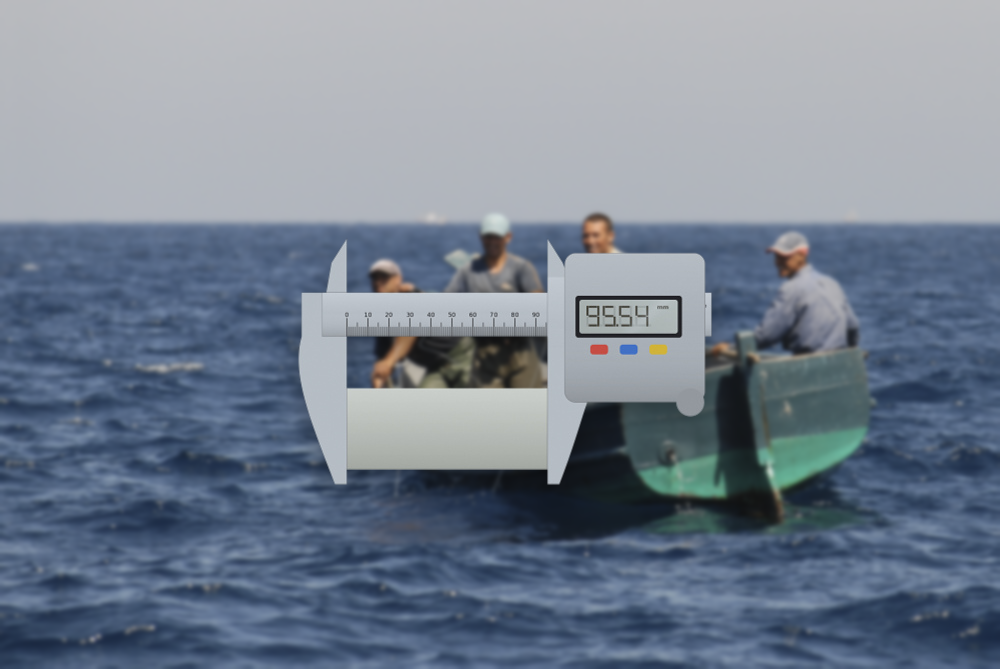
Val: 95.54
